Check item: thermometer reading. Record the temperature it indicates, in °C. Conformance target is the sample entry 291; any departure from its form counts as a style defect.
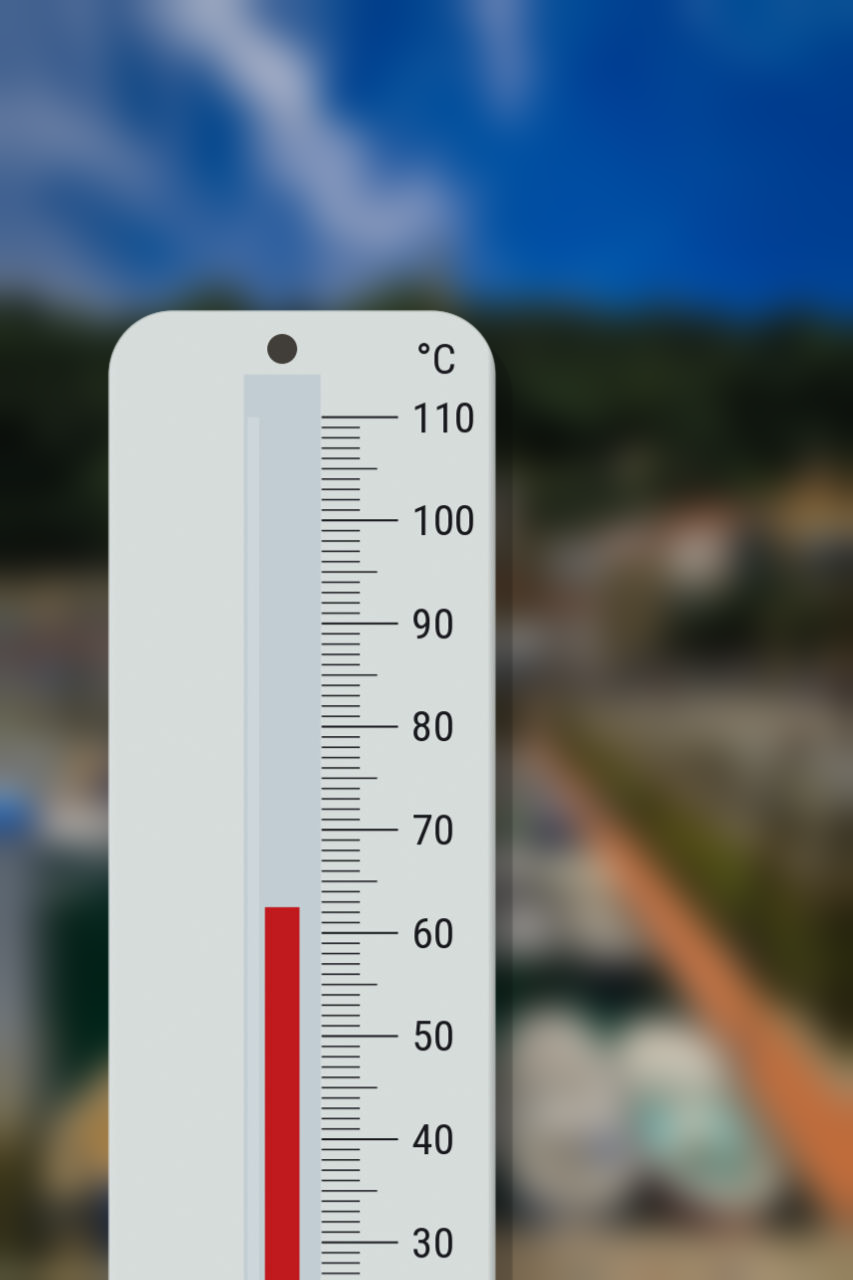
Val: 62.5
